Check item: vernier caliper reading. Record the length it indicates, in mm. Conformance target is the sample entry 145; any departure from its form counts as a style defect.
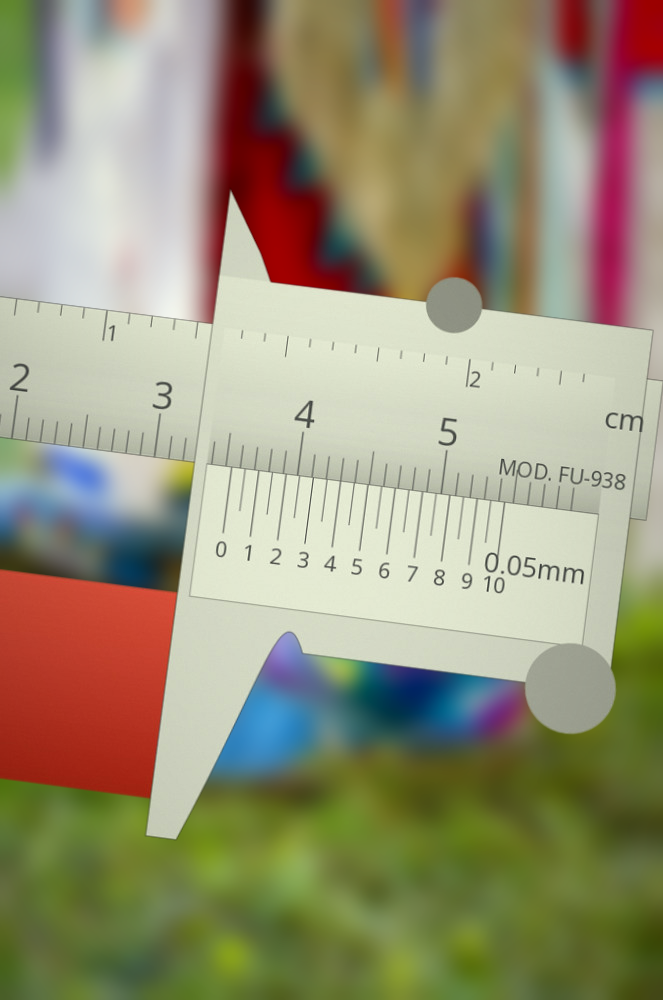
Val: 35.4
